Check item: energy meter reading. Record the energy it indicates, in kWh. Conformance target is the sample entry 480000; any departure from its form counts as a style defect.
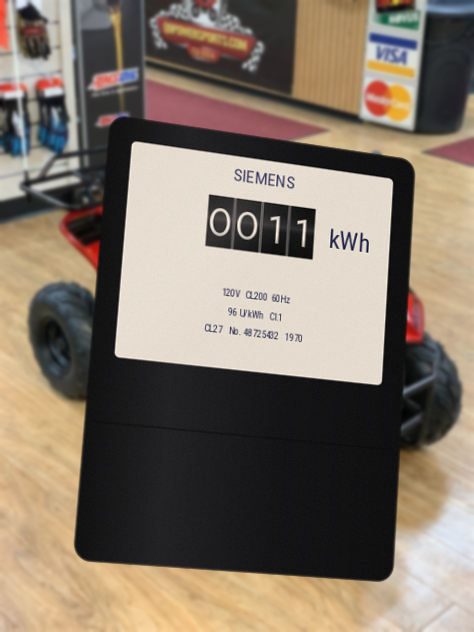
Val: 11
